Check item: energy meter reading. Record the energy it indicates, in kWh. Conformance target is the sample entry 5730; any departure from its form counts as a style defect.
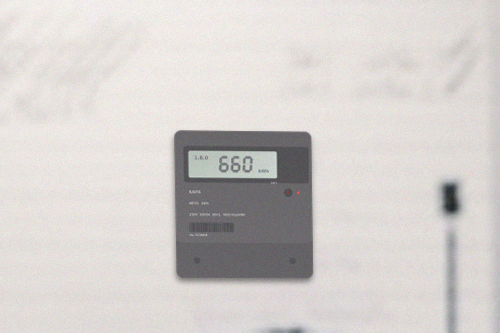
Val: 660
